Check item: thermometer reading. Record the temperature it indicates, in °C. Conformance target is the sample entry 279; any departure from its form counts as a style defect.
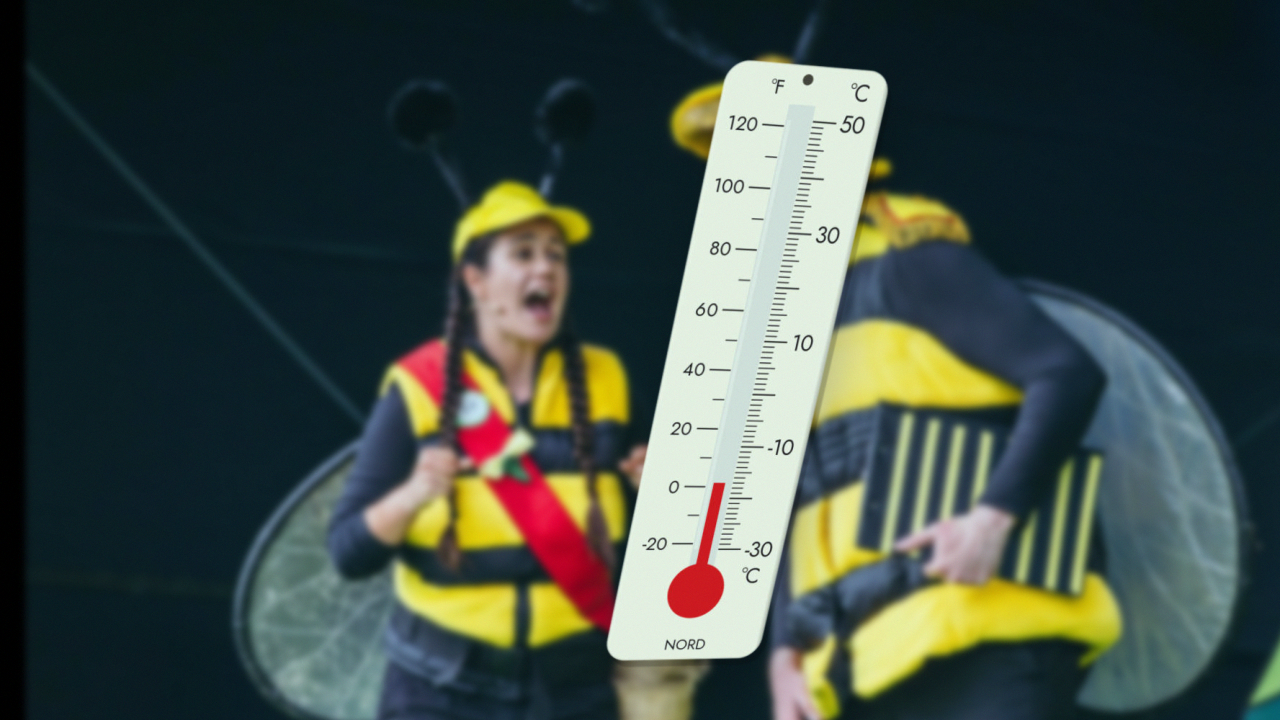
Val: -17
